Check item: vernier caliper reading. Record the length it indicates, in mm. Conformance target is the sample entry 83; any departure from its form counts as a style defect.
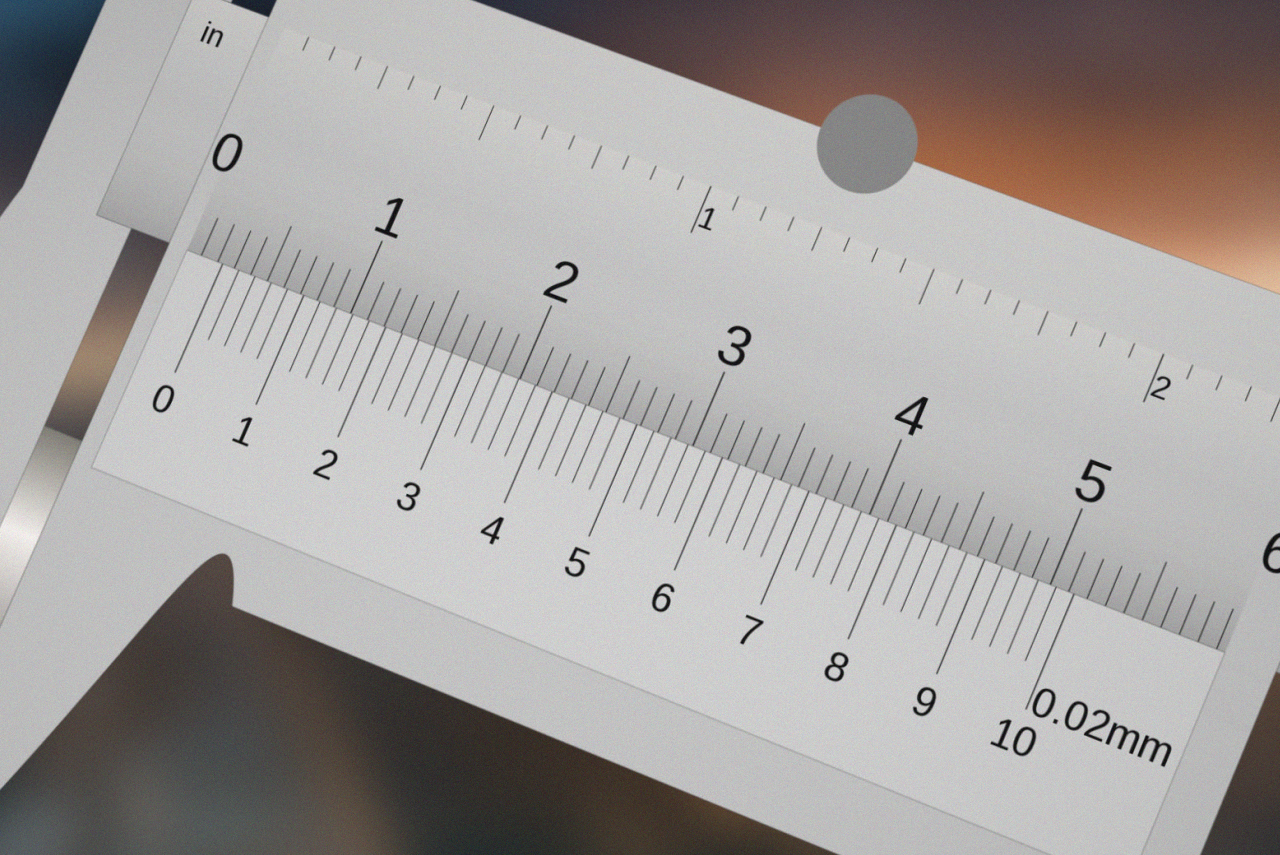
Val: 2.3
